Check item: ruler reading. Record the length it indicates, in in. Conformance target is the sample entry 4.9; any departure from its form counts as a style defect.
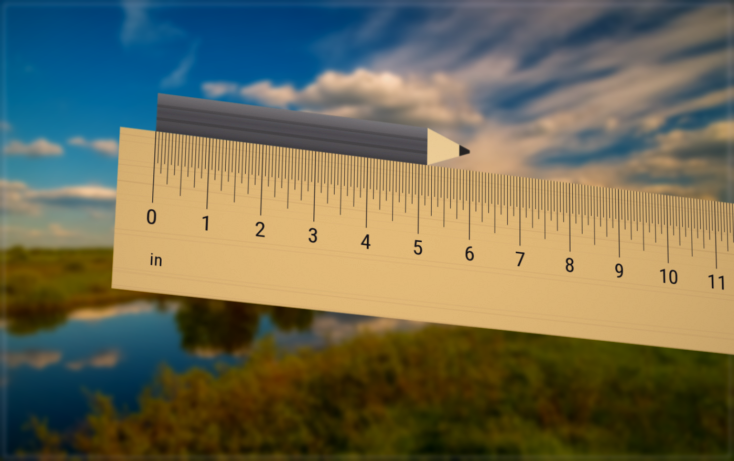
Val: 6
